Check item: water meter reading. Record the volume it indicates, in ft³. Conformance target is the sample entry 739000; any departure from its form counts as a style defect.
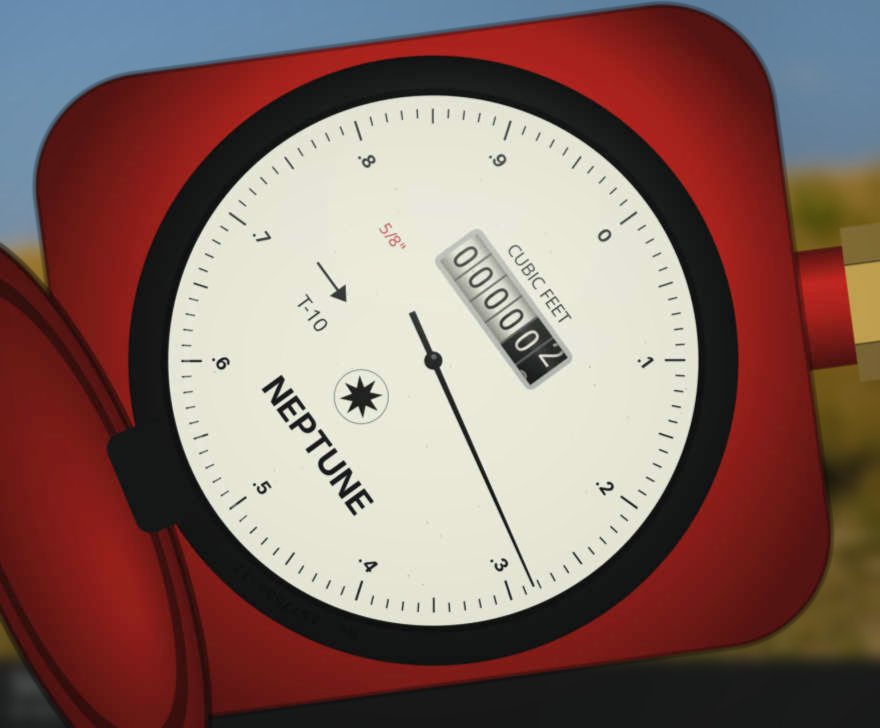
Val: 2.28
